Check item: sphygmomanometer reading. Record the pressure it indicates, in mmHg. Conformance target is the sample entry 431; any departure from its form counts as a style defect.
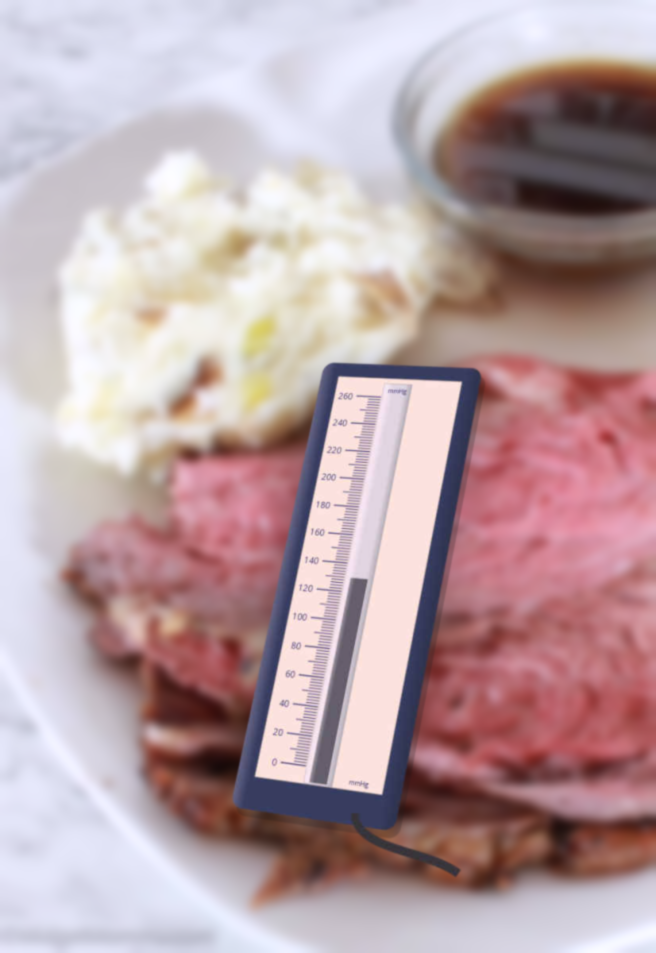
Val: 130
